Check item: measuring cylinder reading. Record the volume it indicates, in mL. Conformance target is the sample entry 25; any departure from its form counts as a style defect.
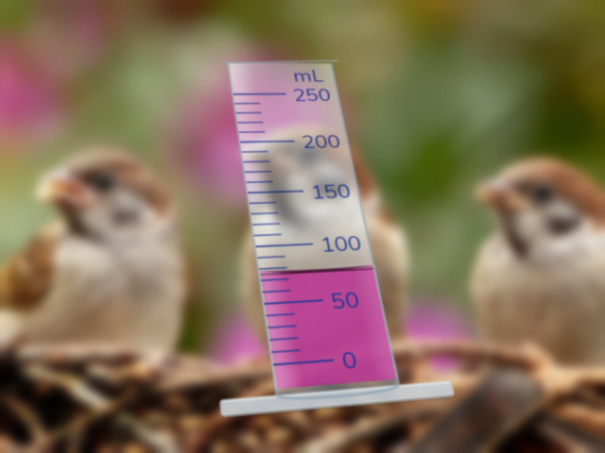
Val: 75
